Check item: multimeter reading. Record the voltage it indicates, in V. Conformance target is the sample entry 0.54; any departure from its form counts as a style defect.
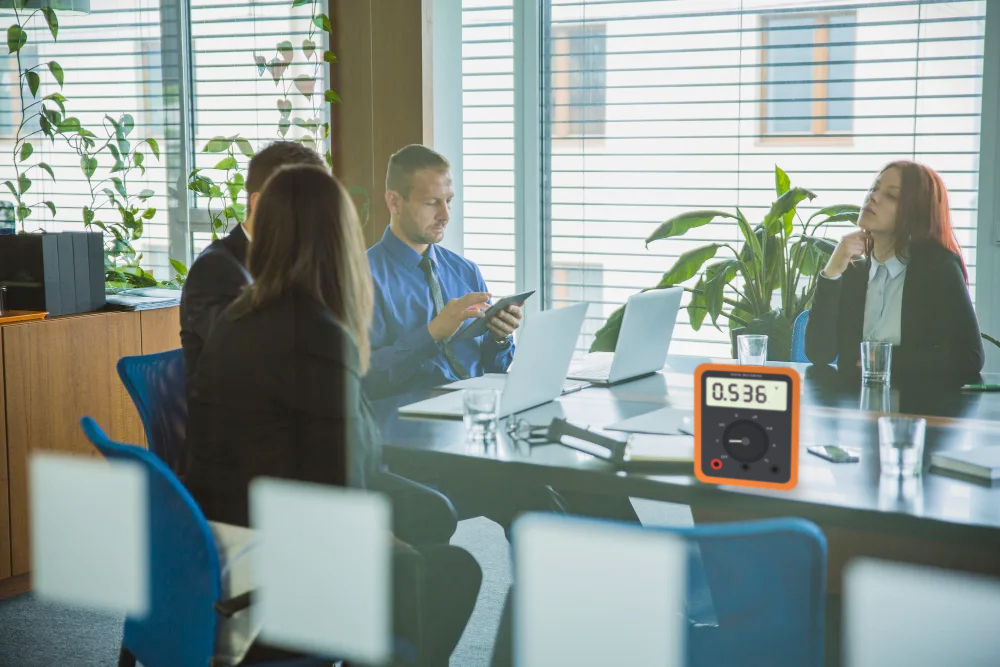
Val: 0.536
